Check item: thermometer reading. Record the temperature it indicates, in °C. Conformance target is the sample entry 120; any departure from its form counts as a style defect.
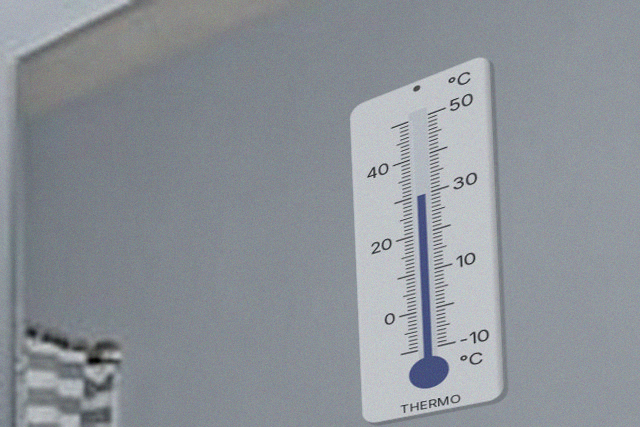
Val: 30
